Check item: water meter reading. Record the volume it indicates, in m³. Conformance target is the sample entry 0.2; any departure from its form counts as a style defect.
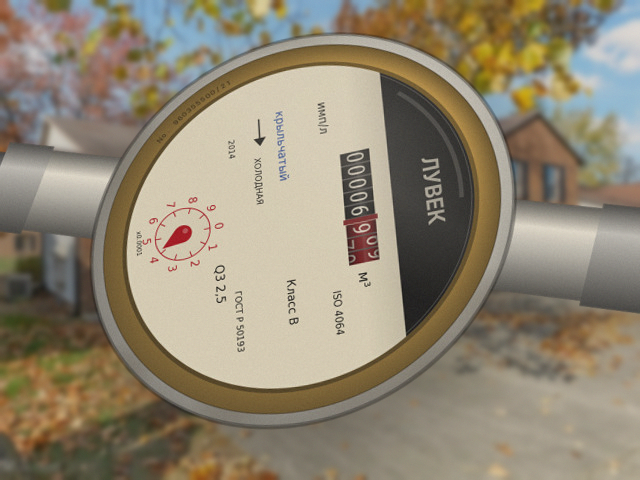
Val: 6.9694
